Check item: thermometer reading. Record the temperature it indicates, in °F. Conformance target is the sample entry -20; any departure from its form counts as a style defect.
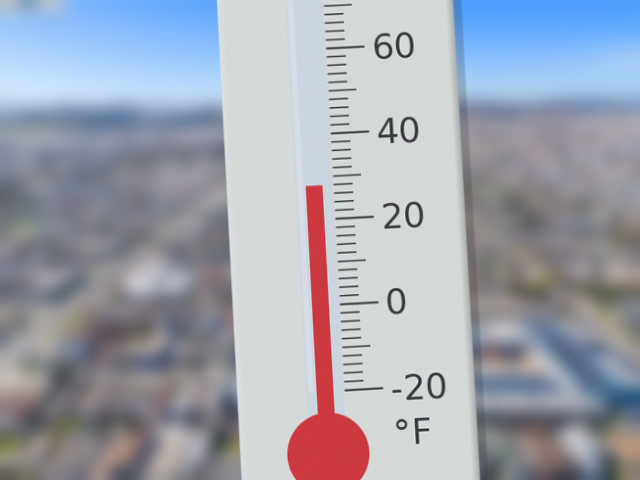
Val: 28
